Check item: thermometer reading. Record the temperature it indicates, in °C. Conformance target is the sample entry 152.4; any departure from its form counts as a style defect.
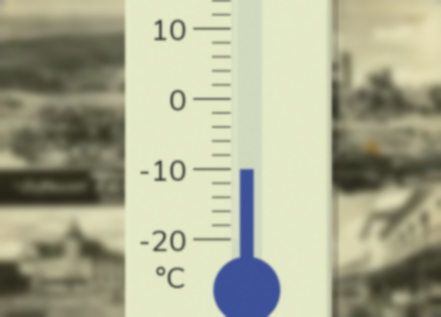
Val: -10
